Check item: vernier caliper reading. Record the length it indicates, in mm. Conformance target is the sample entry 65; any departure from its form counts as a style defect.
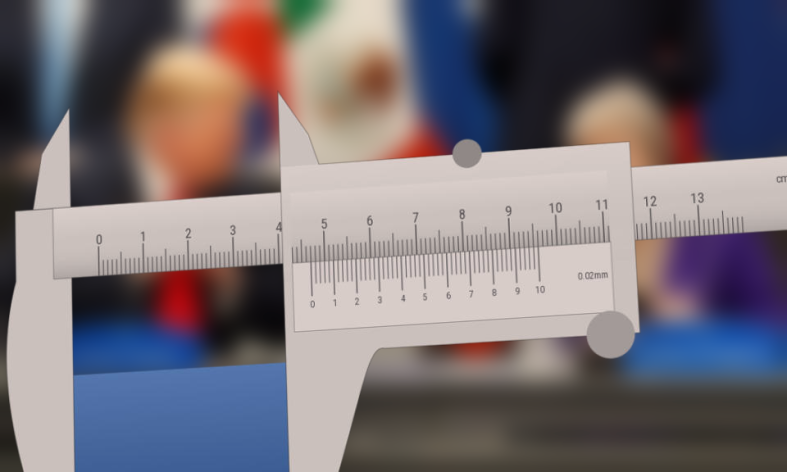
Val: 47.0
